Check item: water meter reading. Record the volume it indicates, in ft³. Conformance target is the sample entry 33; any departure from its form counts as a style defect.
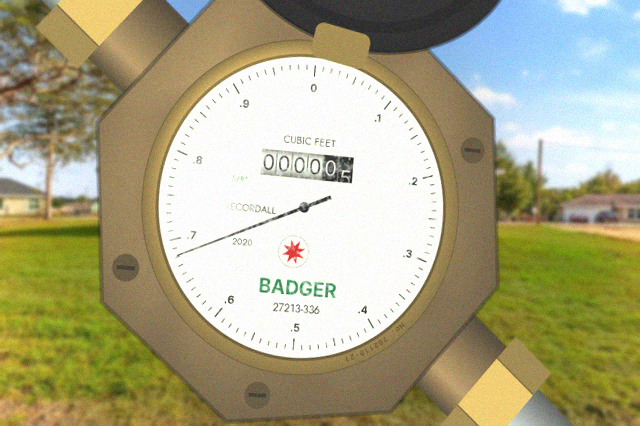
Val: 4.68
